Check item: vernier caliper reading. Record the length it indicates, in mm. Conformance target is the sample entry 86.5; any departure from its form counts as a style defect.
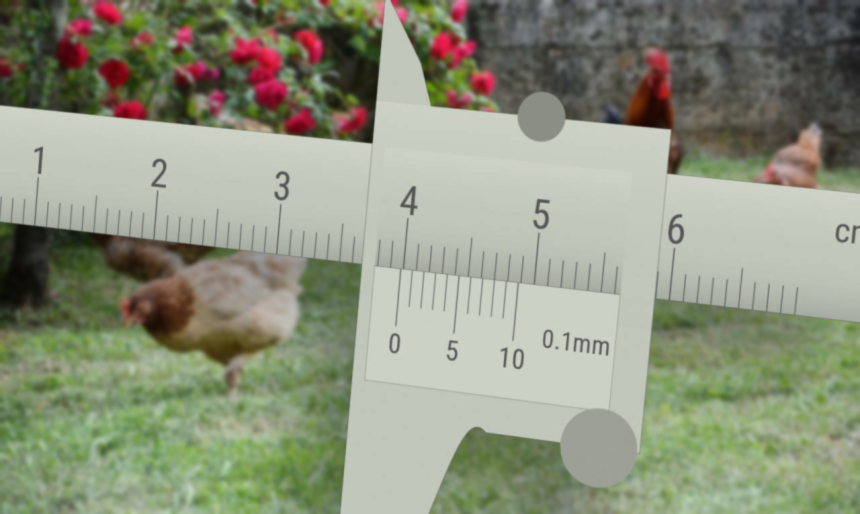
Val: 39.8
